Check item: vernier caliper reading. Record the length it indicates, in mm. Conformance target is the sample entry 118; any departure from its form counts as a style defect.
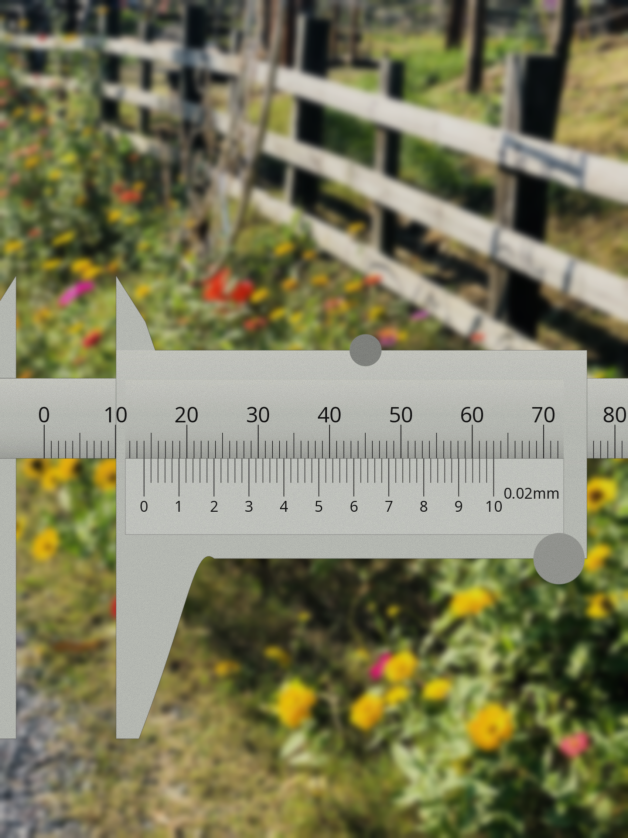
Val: 14.0
